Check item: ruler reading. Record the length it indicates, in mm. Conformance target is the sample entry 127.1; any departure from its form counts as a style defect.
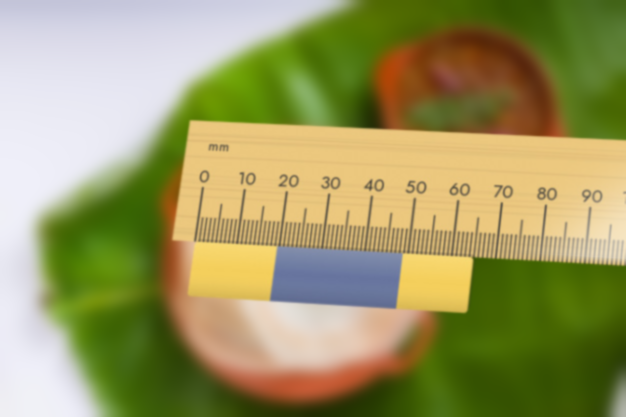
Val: 65
